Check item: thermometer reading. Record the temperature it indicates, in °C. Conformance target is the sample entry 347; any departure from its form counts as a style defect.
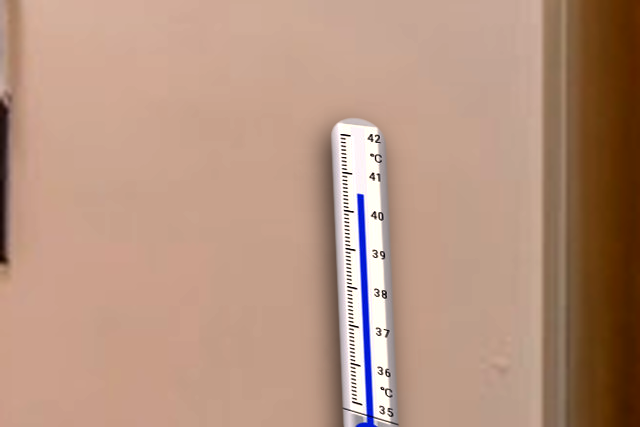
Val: 40.5
